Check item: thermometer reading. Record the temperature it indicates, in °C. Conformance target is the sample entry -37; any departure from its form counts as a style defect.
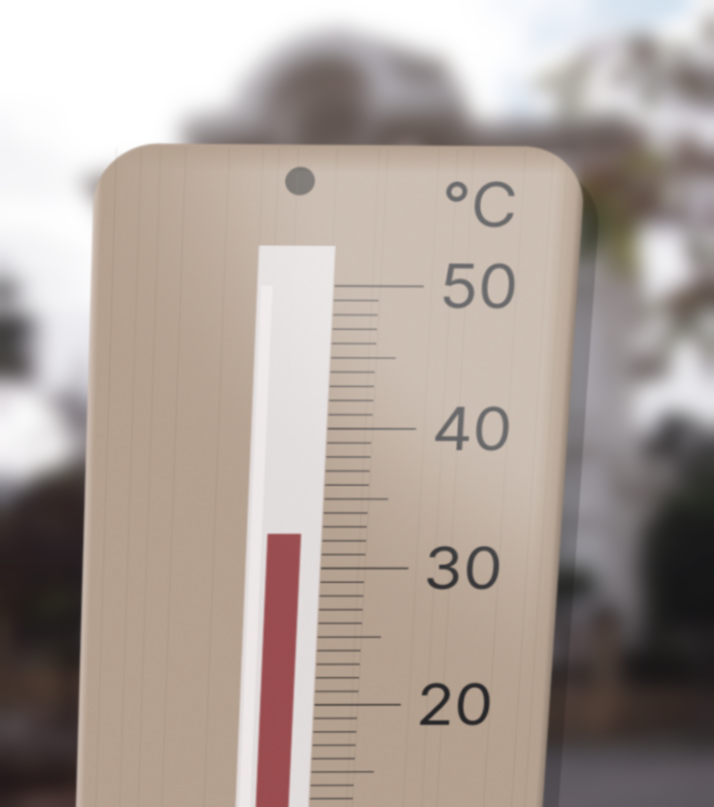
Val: 32.5
